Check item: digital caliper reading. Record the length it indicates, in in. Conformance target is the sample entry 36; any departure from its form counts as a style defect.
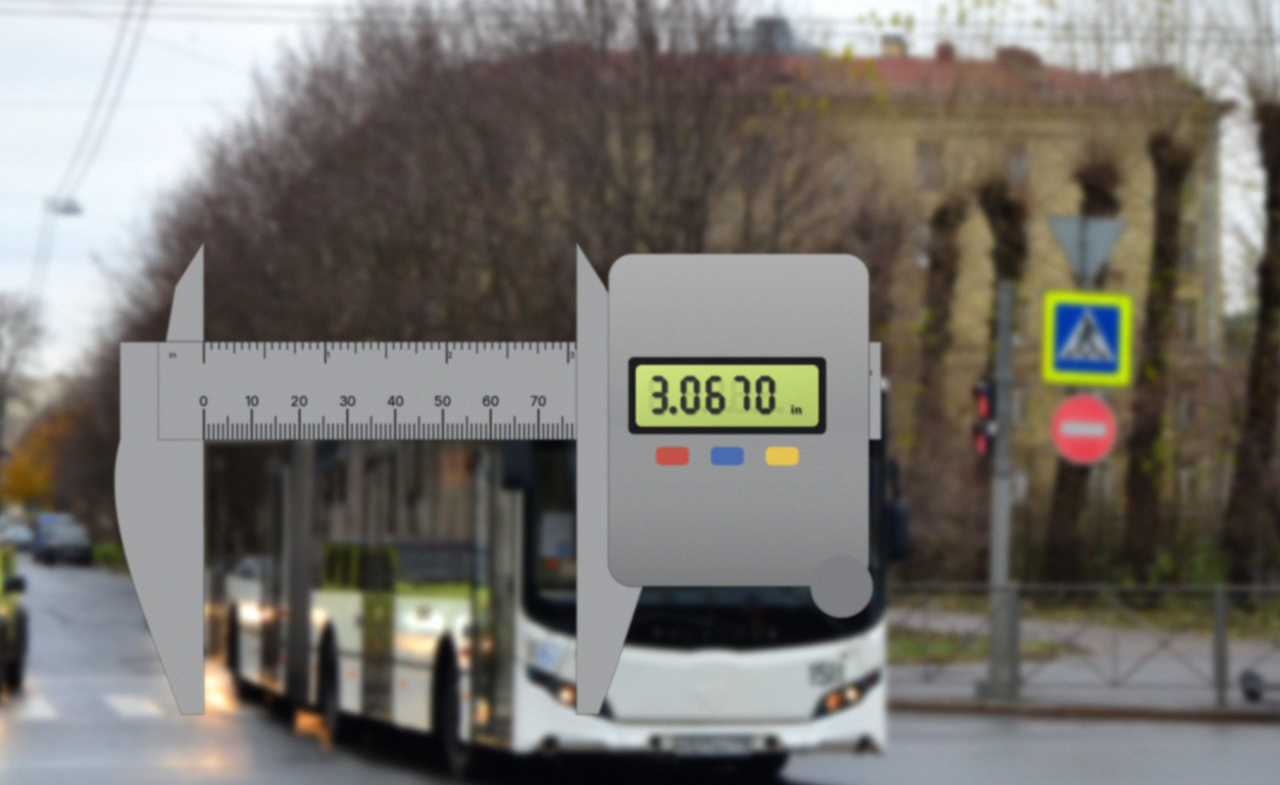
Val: 3.0670
